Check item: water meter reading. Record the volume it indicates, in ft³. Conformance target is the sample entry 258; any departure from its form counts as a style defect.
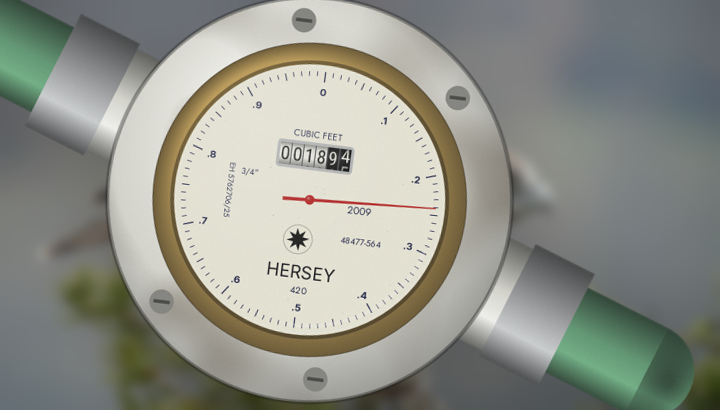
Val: 1894.24
